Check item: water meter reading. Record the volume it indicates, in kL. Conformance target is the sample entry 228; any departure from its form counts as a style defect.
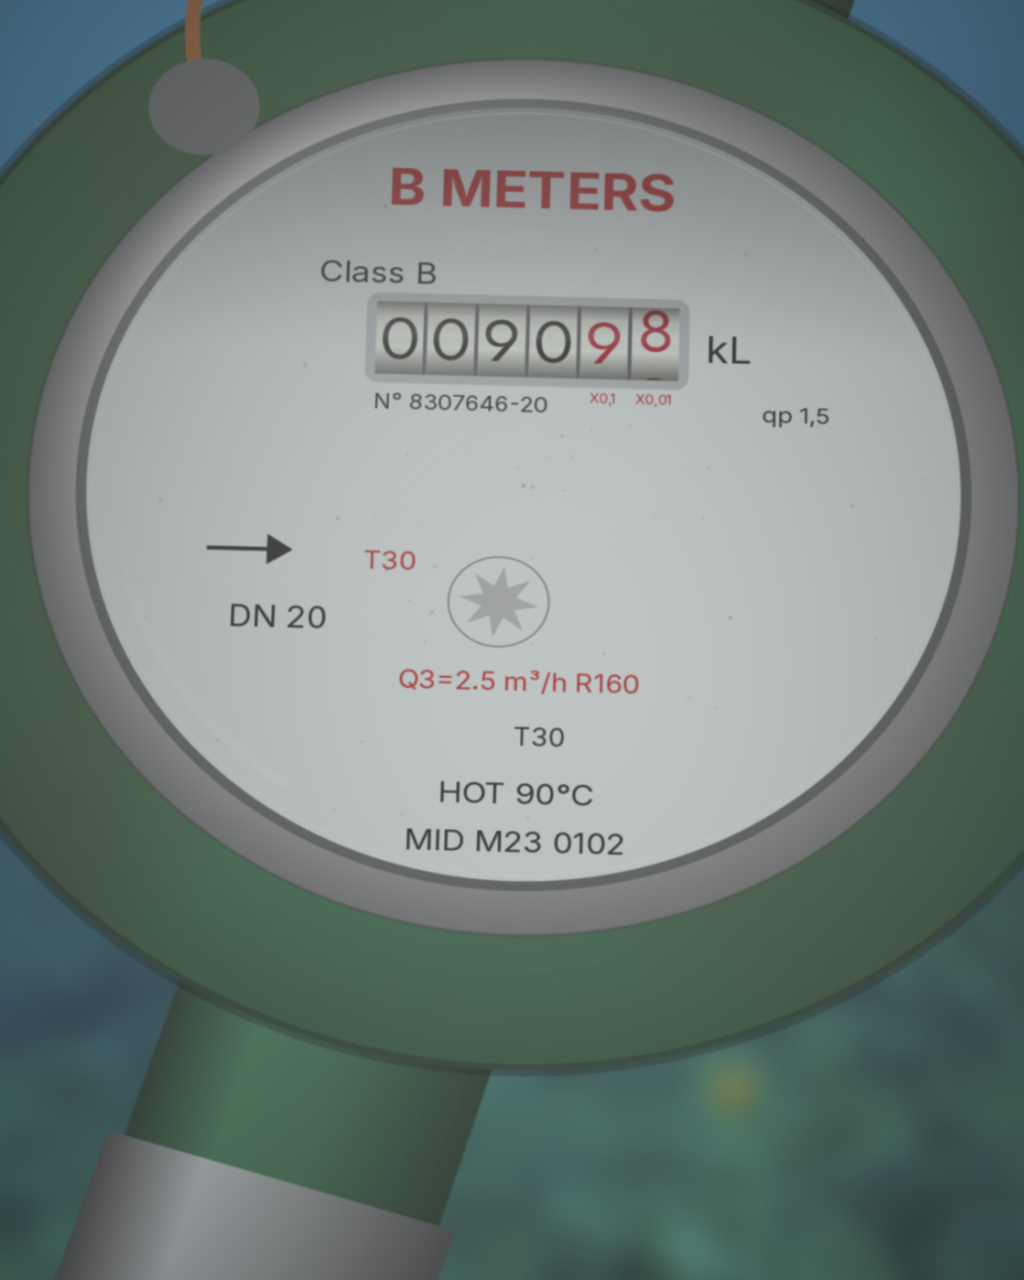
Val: 90.98
